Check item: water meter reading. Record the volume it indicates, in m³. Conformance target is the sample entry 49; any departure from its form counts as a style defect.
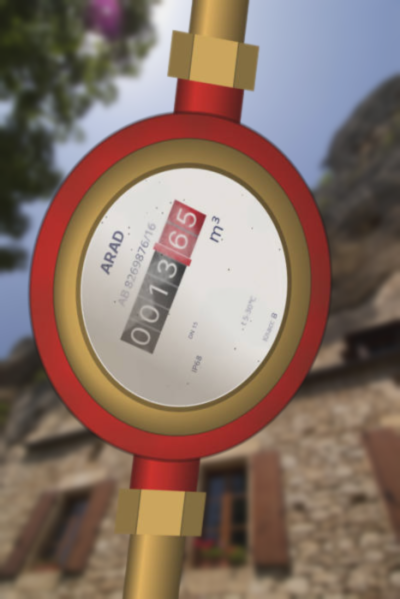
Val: 13.65
